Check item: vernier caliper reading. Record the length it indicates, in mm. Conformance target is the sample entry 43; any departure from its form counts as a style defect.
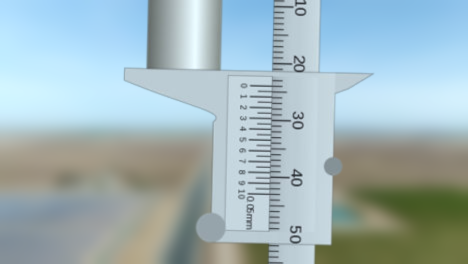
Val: 24.0
